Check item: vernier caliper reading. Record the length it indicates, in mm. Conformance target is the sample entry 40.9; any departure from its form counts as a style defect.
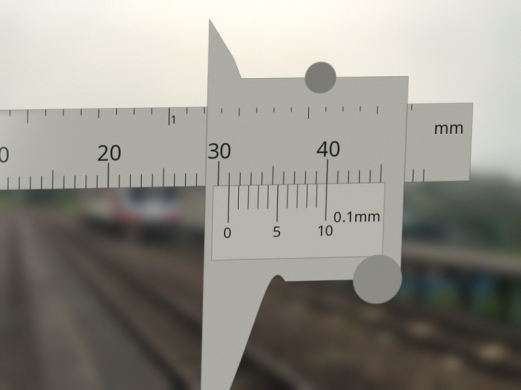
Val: 31.0
